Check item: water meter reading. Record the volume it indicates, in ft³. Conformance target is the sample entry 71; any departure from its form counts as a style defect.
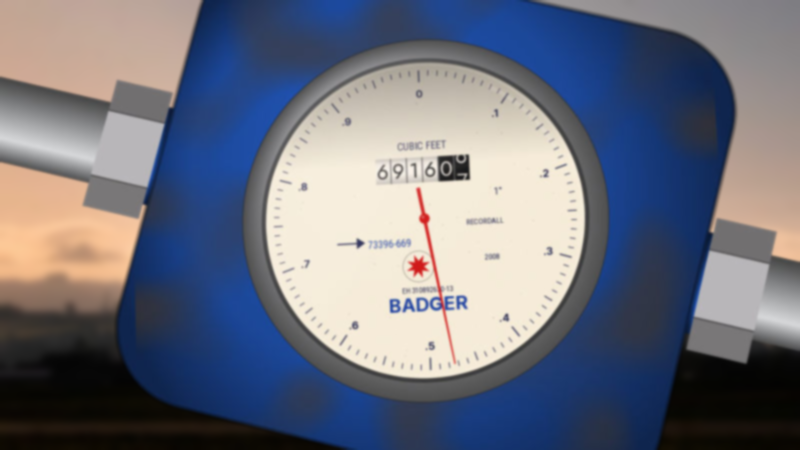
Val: 691606.47
